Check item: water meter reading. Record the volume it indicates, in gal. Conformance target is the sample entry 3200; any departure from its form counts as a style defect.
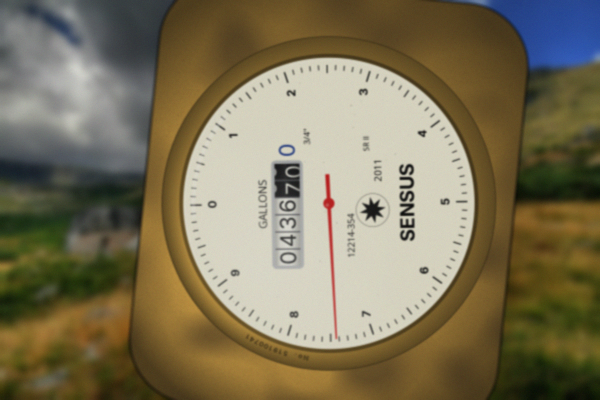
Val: 436697.4
